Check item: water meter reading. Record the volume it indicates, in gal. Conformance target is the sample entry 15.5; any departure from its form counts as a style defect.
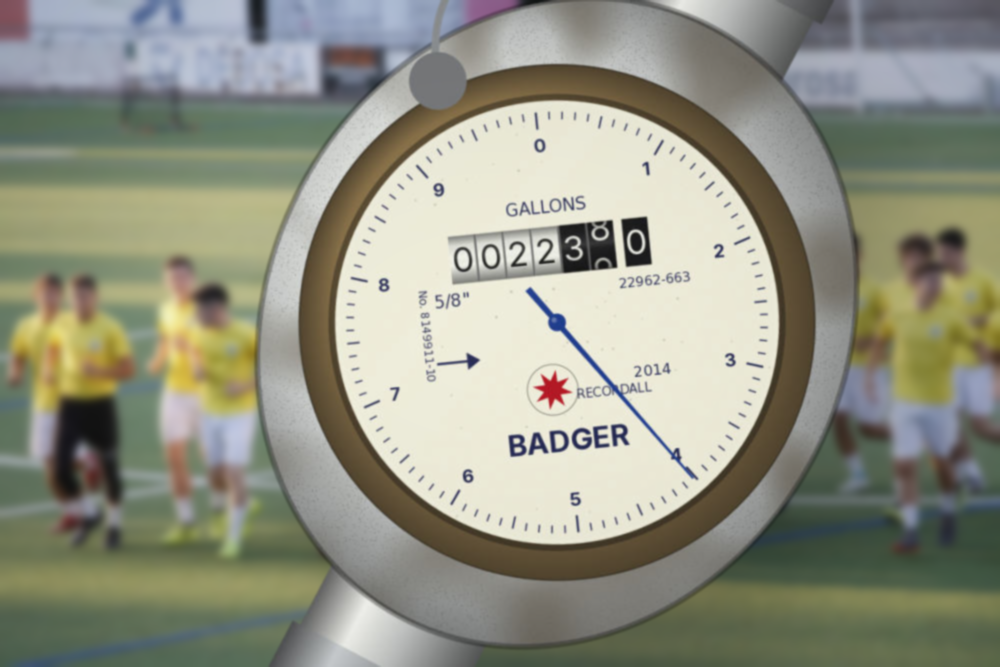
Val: 22384.0
